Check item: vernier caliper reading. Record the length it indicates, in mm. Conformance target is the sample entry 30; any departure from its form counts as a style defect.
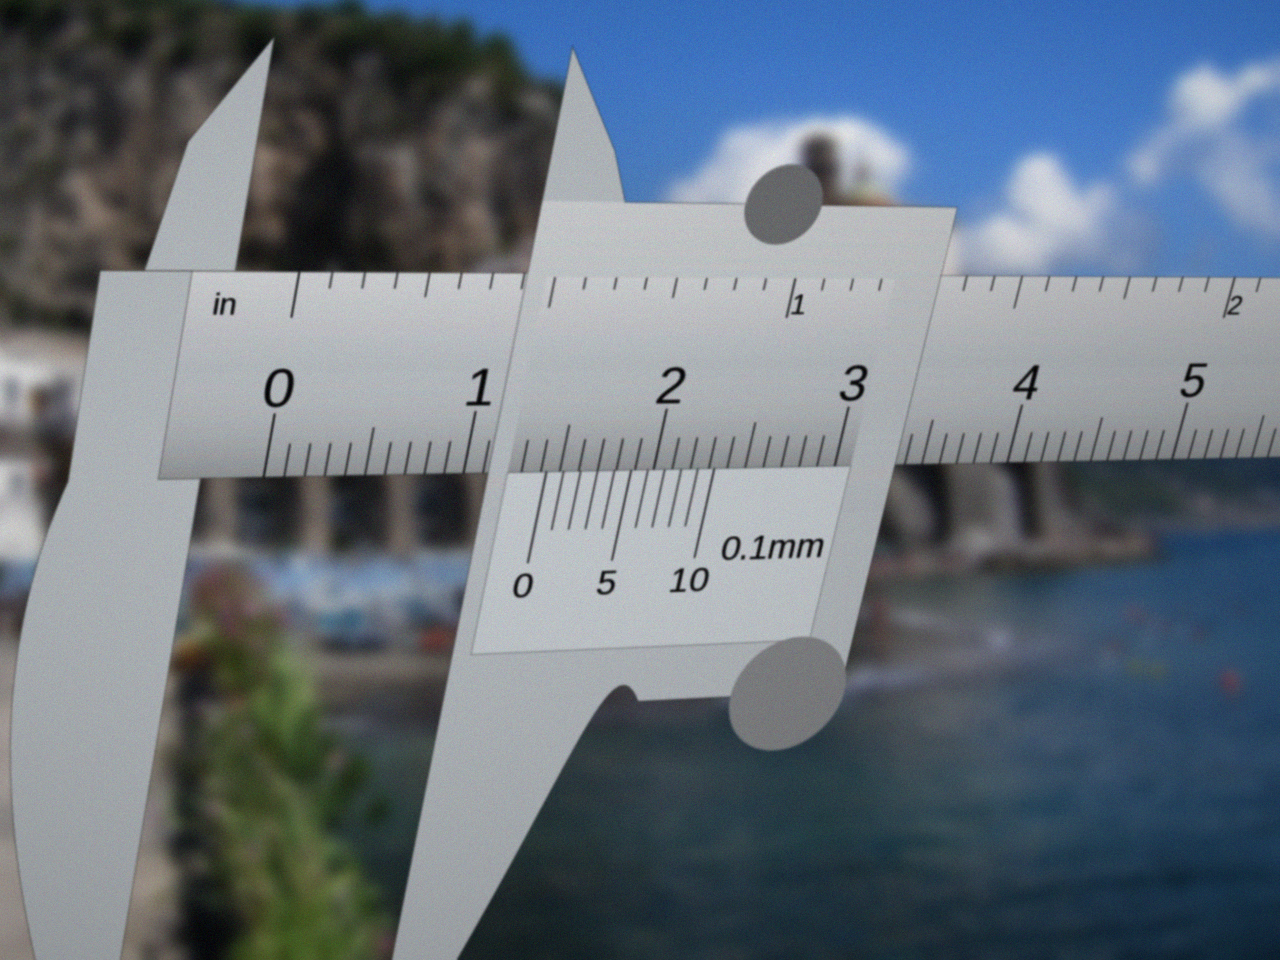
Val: 14.3
